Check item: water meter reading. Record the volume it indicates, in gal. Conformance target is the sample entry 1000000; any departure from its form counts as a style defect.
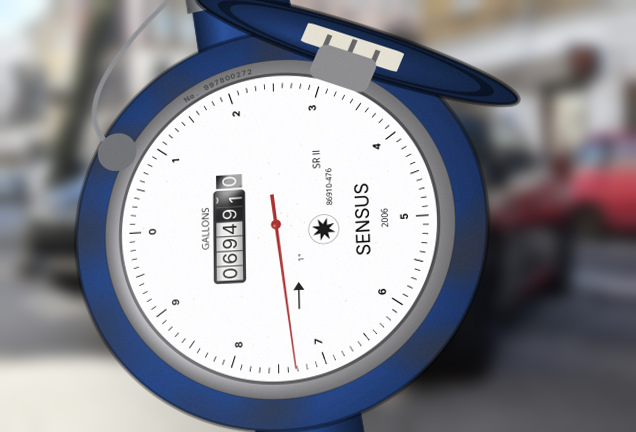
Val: 694907.3
